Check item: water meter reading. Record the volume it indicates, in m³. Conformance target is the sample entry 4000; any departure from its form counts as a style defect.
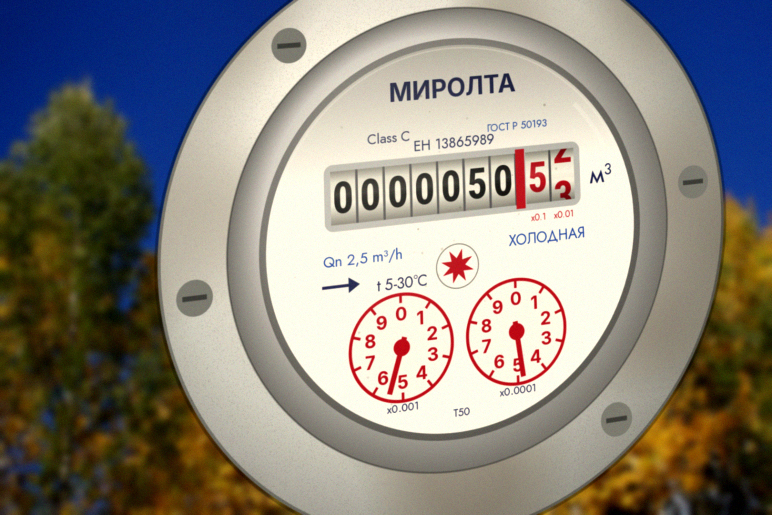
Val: 50.5254
